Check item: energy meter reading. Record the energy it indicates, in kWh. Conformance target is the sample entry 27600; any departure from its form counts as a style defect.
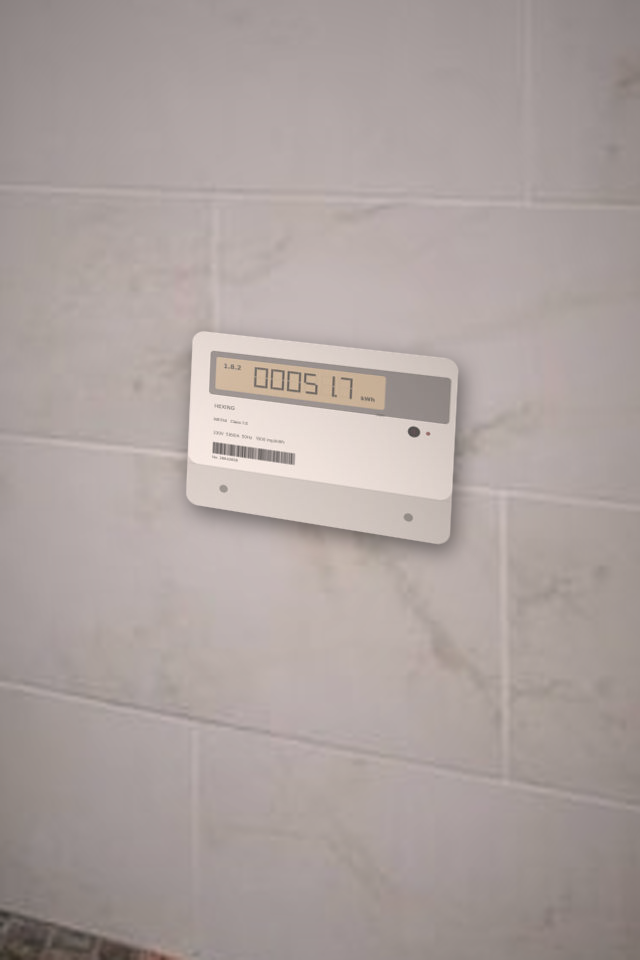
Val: 51.7
